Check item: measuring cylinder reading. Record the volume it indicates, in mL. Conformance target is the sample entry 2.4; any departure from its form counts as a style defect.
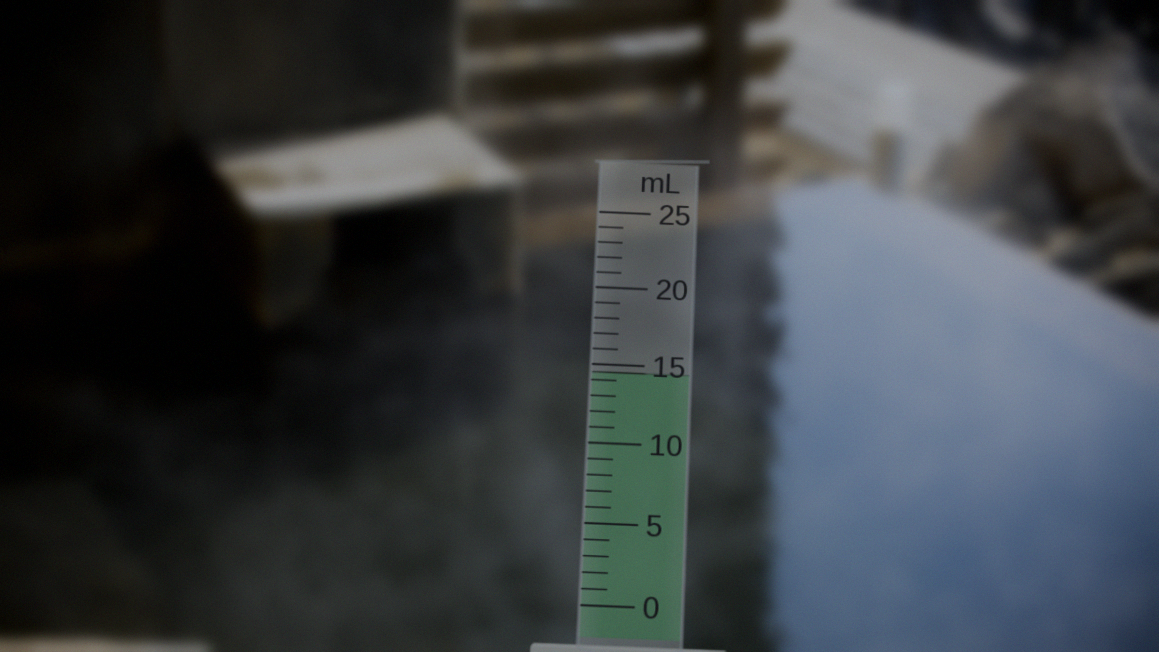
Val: 14.5
